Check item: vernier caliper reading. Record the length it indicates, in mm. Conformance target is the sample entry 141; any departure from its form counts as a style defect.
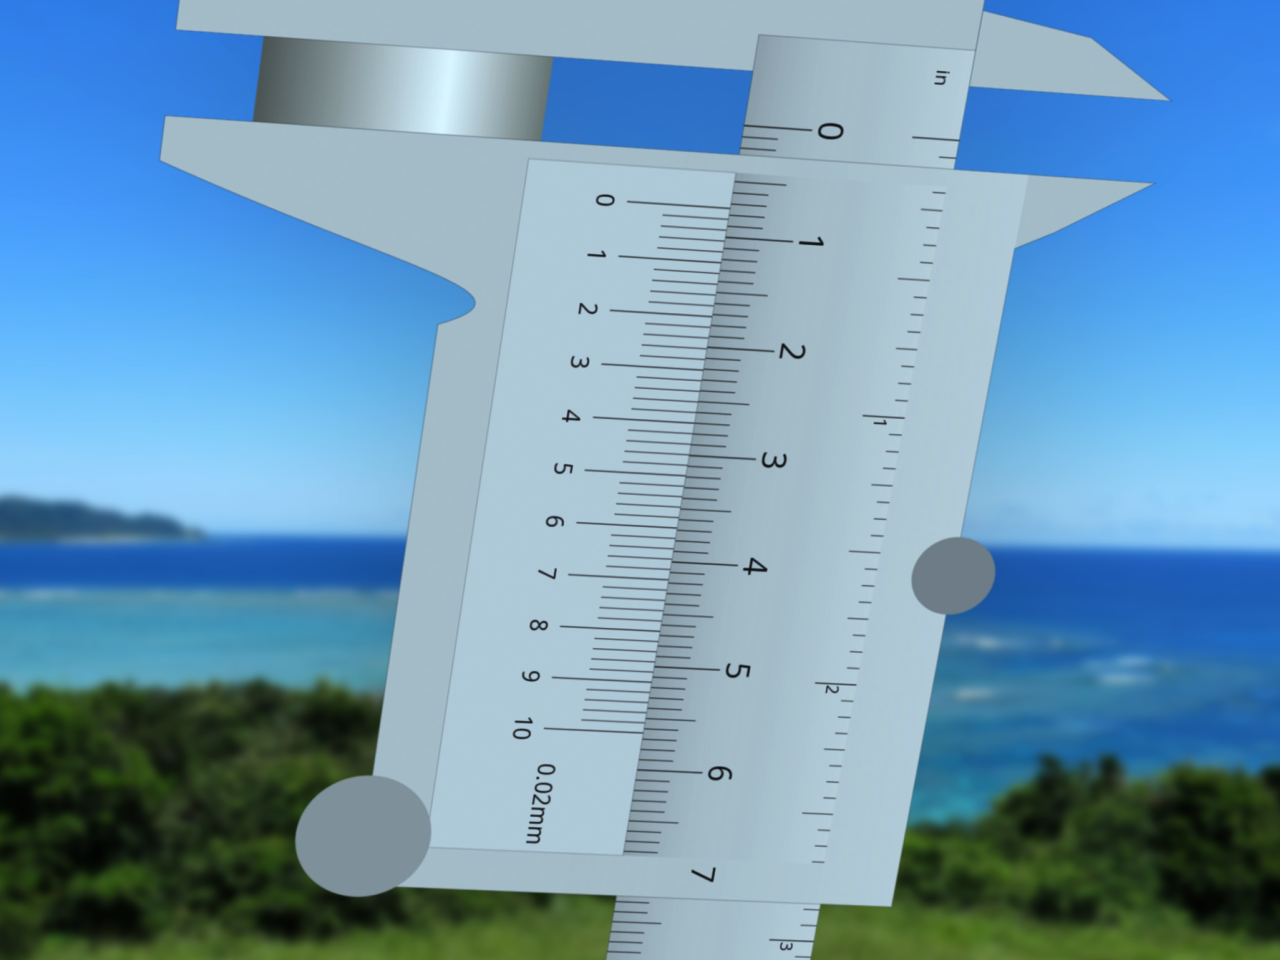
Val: 7.4
